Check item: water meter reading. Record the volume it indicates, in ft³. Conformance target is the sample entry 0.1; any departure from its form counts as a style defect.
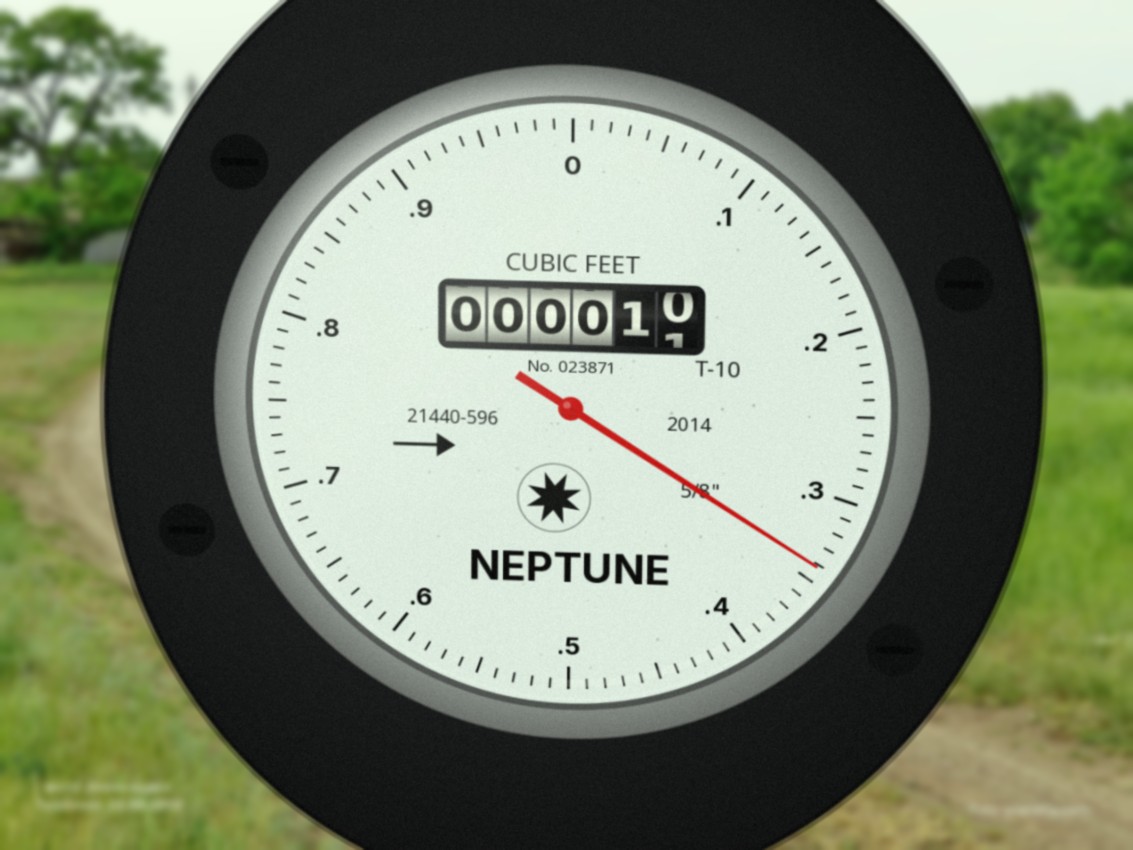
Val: 10.34
